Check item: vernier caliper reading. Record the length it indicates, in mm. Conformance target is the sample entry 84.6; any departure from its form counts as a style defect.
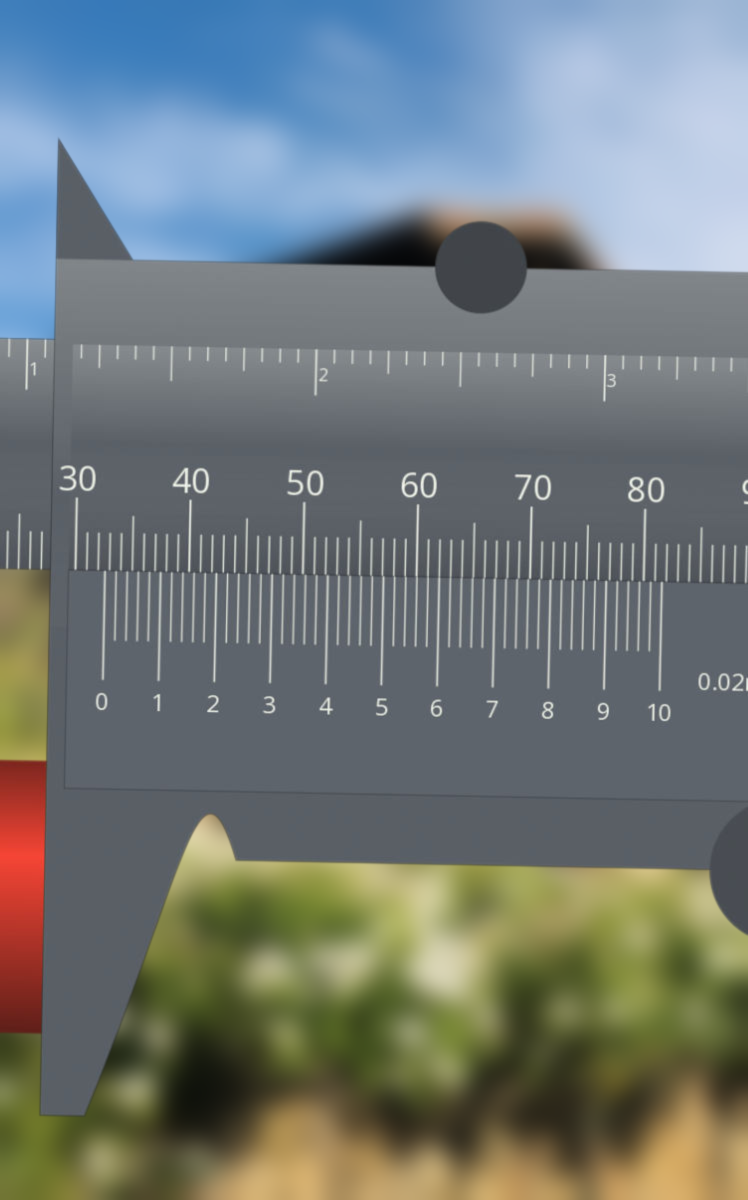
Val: 32.6
